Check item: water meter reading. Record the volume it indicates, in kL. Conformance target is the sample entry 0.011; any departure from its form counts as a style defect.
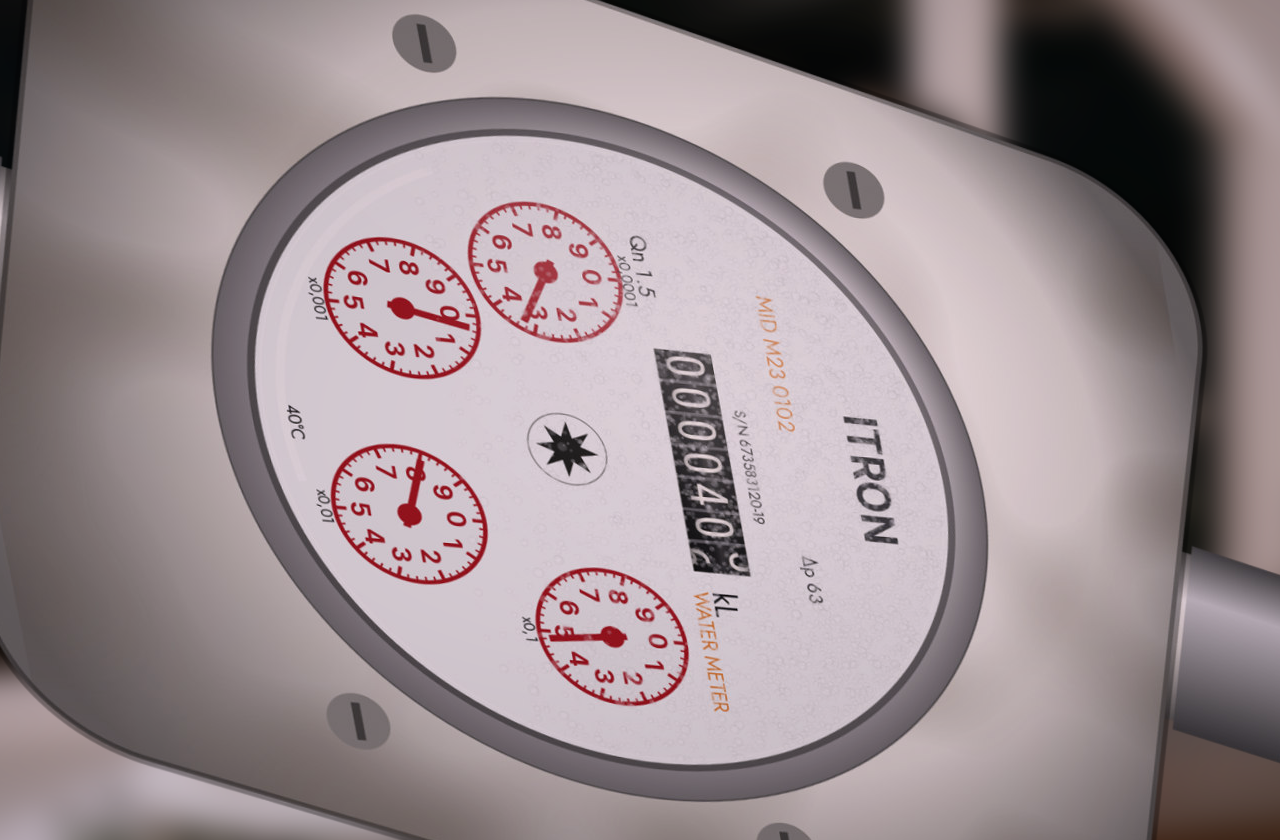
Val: 405.4803
